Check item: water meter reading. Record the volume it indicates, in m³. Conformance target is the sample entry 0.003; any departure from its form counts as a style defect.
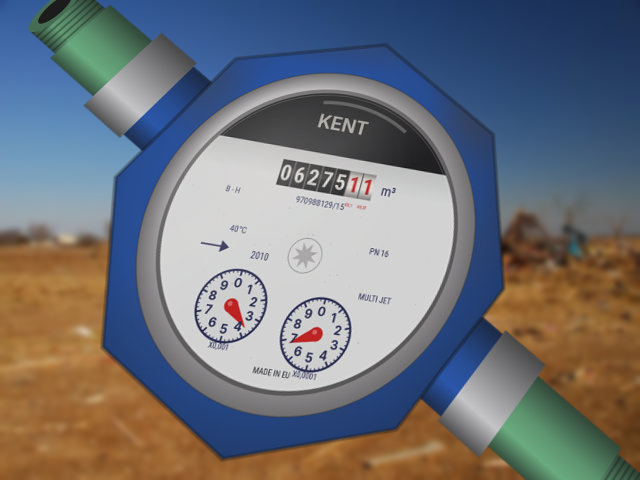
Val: 6275.1136
